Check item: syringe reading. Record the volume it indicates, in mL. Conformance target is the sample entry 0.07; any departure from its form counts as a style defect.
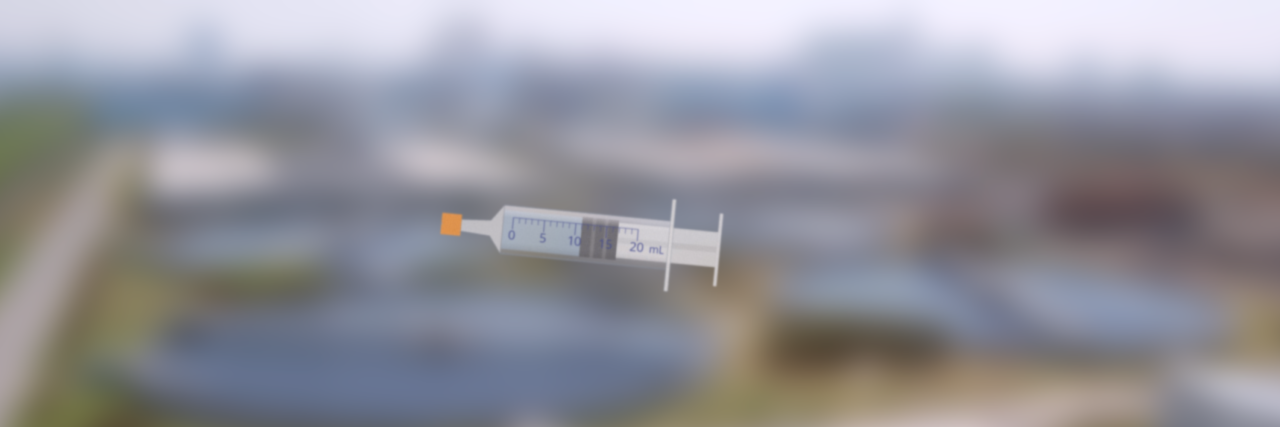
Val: 11
